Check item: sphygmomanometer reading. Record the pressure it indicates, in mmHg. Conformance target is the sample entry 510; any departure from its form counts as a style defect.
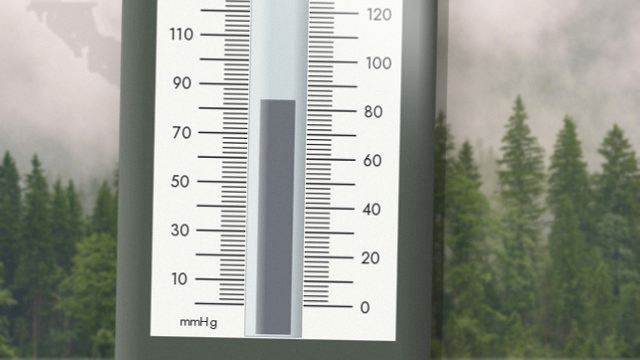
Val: 84
